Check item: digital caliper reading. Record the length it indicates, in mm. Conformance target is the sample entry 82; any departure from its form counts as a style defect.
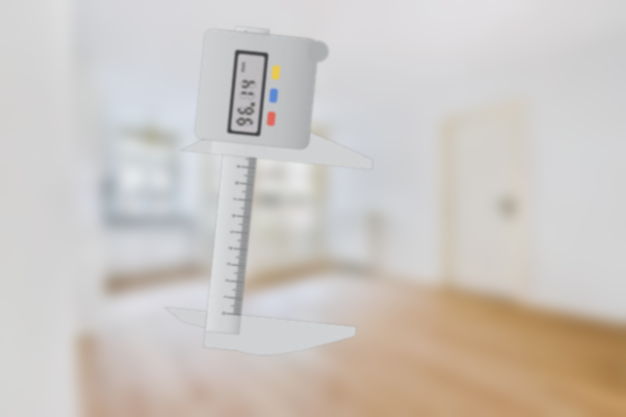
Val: 96.14
